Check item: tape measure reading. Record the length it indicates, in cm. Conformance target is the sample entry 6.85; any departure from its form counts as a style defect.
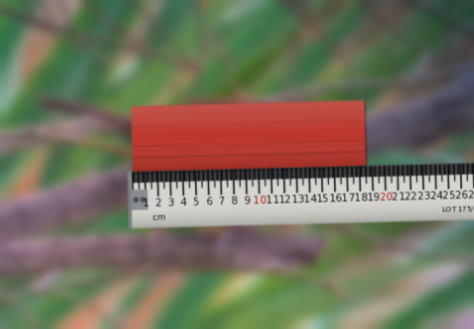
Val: 18.5
